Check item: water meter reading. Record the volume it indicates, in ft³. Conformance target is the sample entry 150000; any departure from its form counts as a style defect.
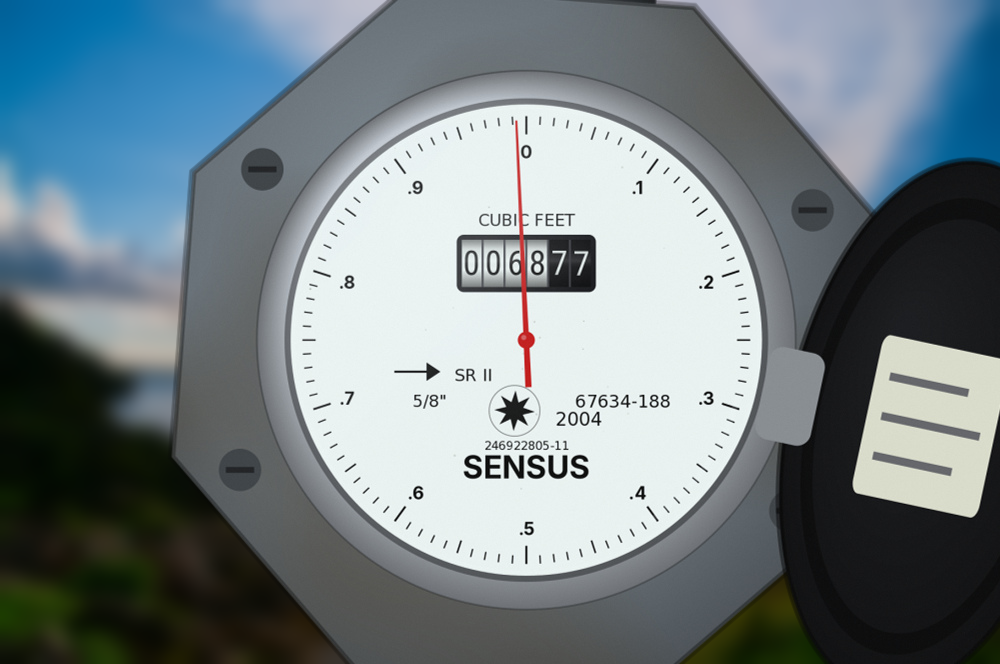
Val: 6876.99
